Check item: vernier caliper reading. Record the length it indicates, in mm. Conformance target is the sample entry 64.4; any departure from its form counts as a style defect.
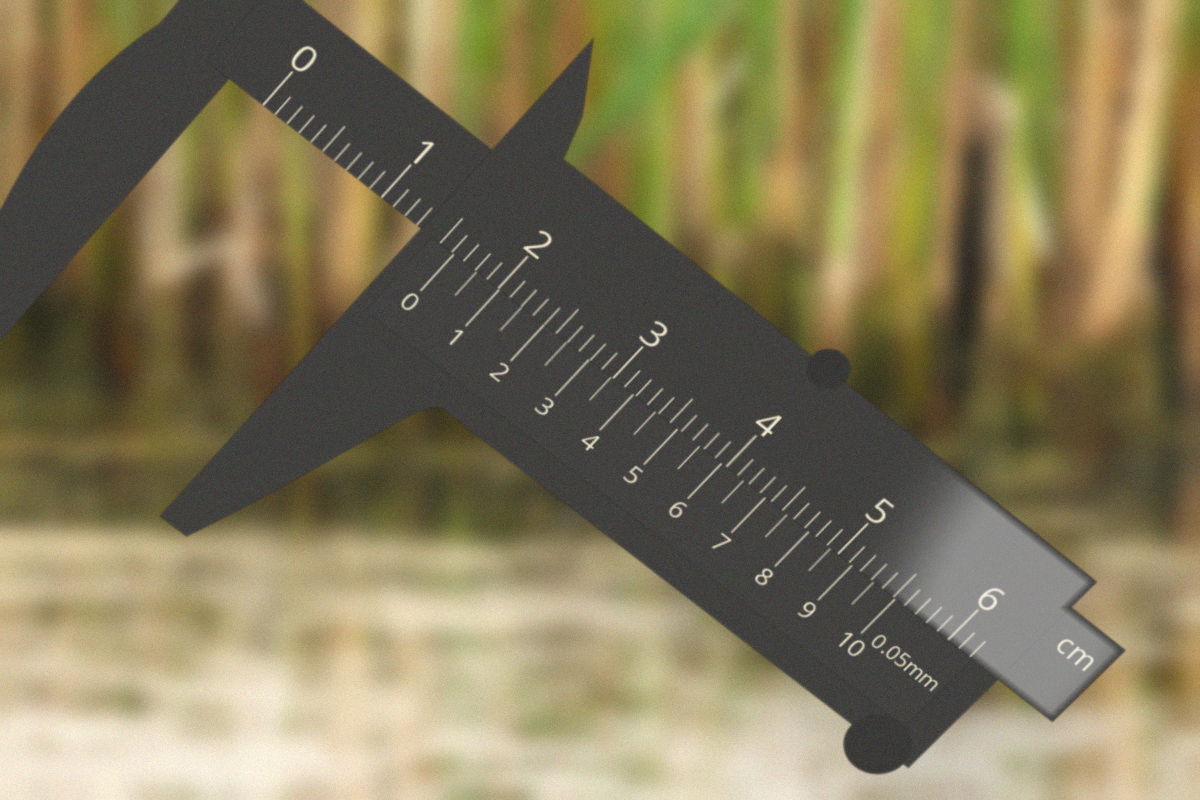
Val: 16.2
